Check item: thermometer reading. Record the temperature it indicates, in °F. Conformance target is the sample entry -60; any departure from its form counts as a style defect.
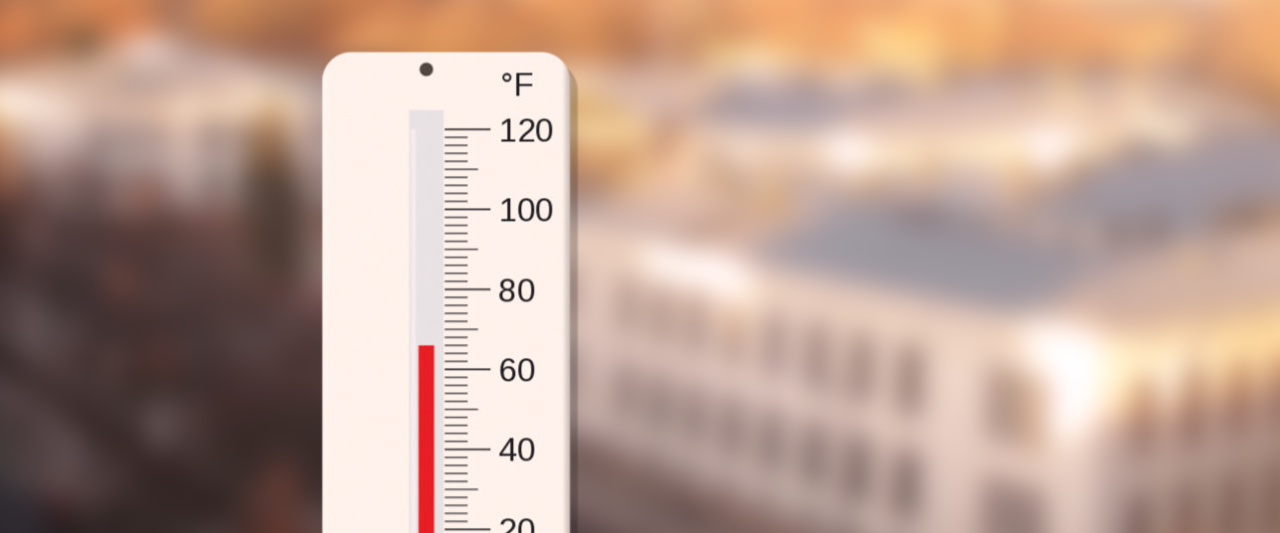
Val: 66
